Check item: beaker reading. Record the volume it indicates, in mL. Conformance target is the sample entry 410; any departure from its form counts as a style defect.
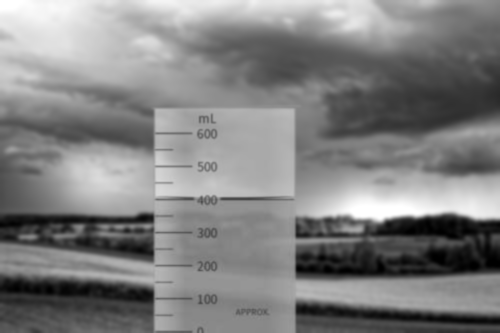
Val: 400
